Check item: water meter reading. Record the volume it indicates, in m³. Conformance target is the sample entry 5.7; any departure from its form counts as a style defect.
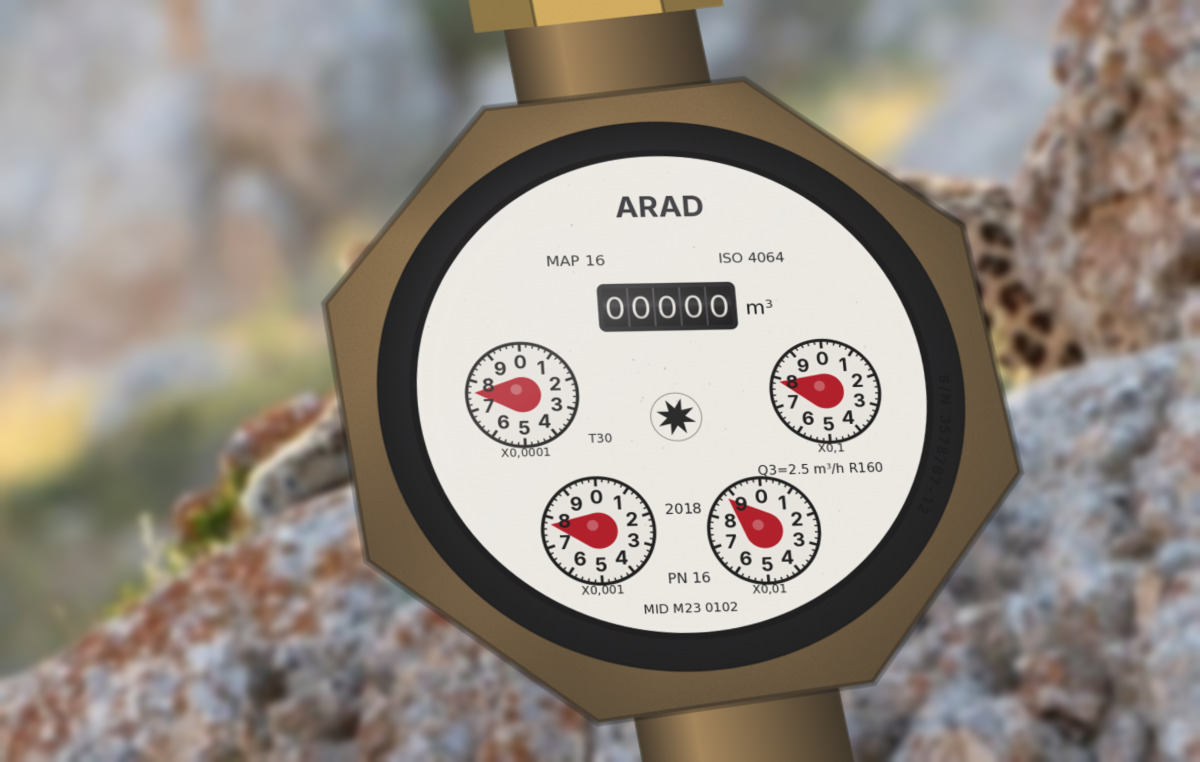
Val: 0.7877
